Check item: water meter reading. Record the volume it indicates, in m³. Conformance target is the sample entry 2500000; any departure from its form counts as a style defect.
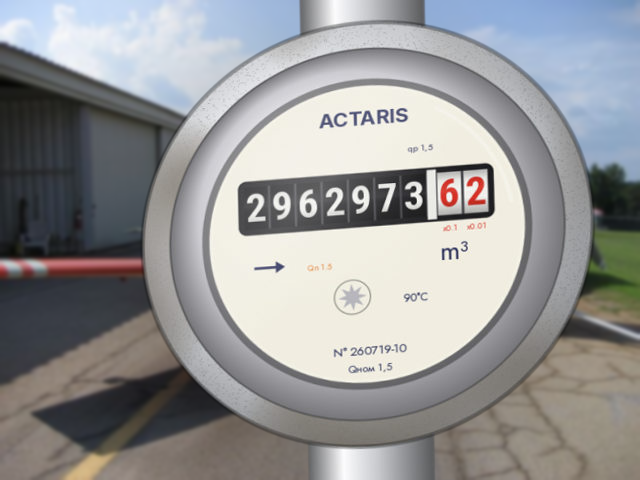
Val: 2962973.62
